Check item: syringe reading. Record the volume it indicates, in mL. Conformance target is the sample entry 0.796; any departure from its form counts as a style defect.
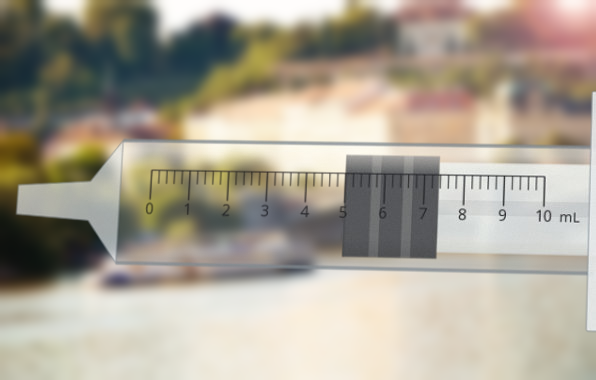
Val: 5
